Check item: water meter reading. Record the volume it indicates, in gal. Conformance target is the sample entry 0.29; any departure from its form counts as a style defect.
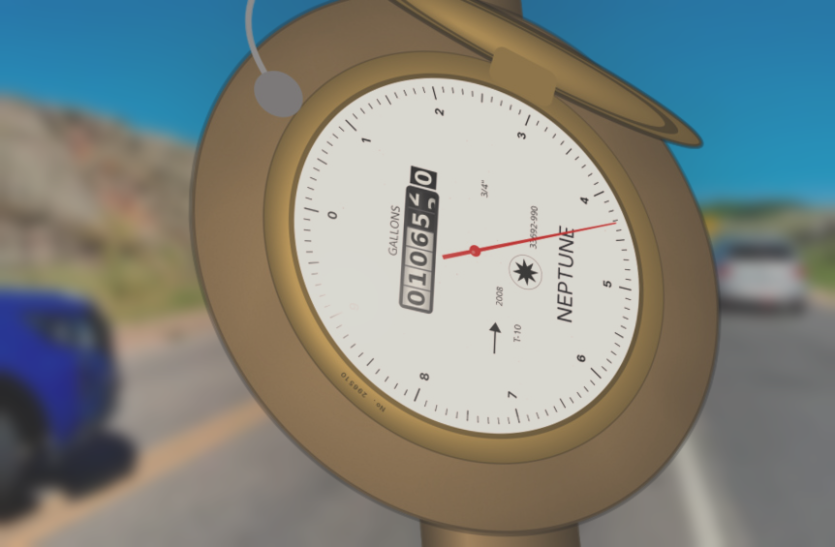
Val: 106524.3
